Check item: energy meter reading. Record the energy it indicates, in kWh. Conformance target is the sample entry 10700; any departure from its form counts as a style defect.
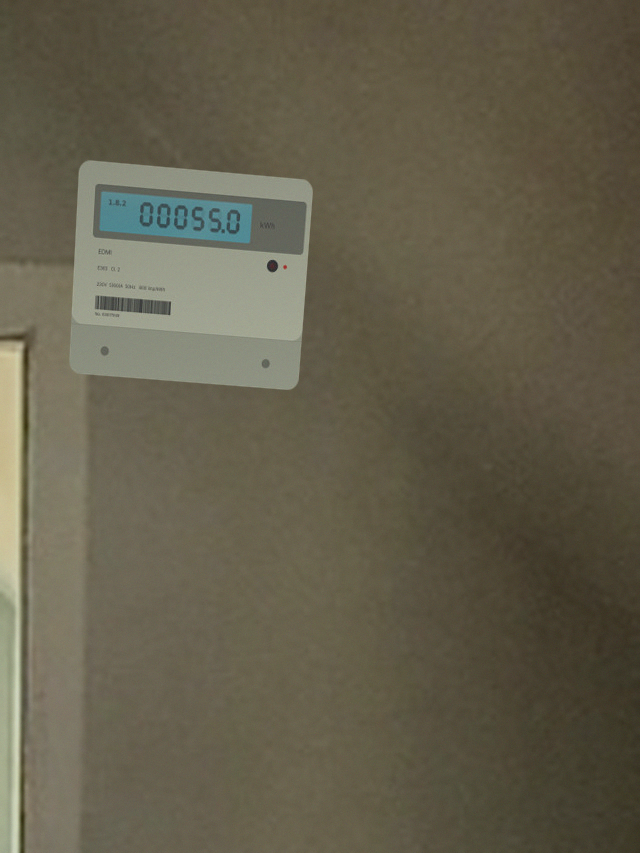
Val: 55.0
